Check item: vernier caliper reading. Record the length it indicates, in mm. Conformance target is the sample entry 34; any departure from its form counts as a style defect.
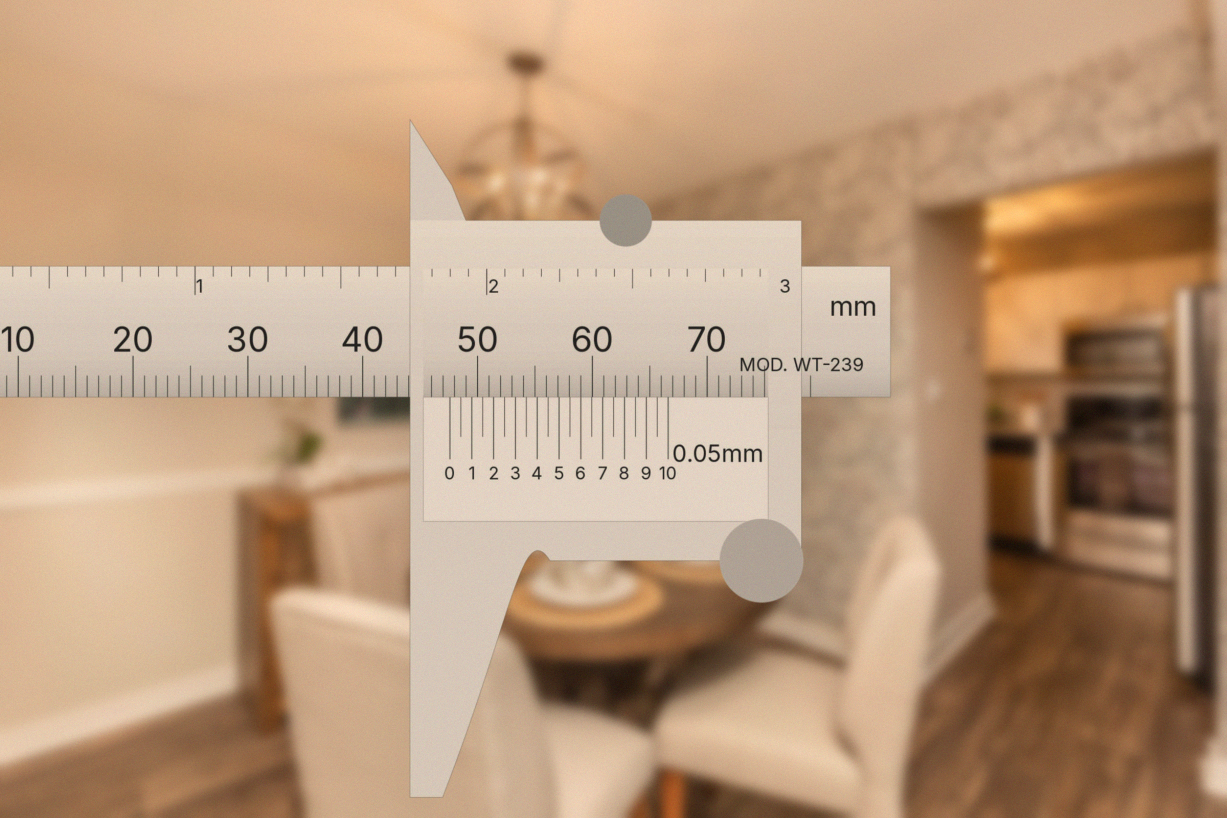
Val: 47.6
